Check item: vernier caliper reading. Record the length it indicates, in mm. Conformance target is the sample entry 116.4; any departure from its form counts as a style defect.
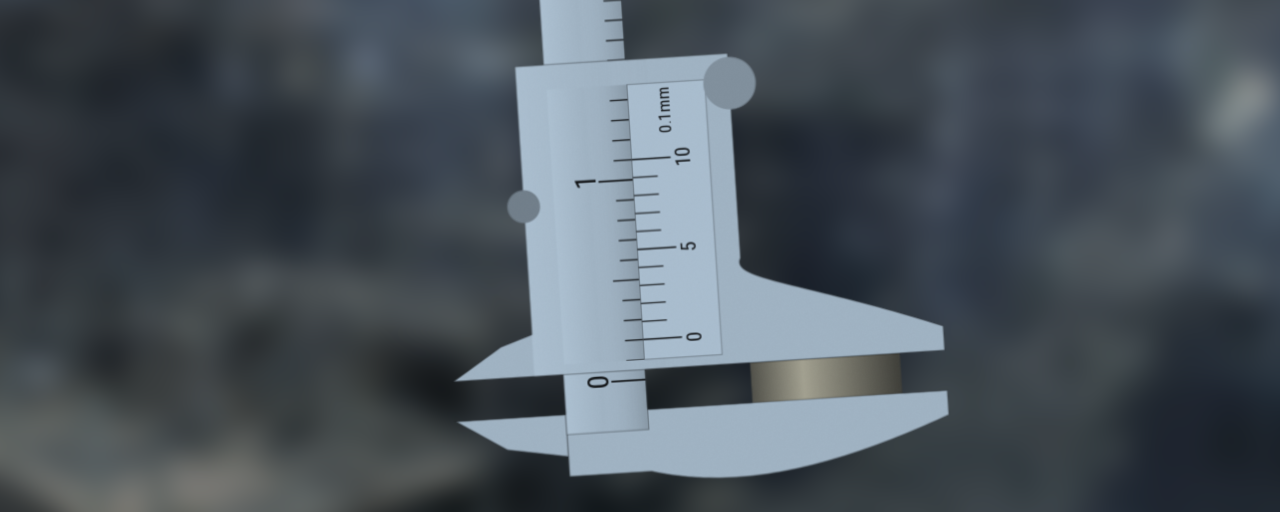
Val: 2.0
